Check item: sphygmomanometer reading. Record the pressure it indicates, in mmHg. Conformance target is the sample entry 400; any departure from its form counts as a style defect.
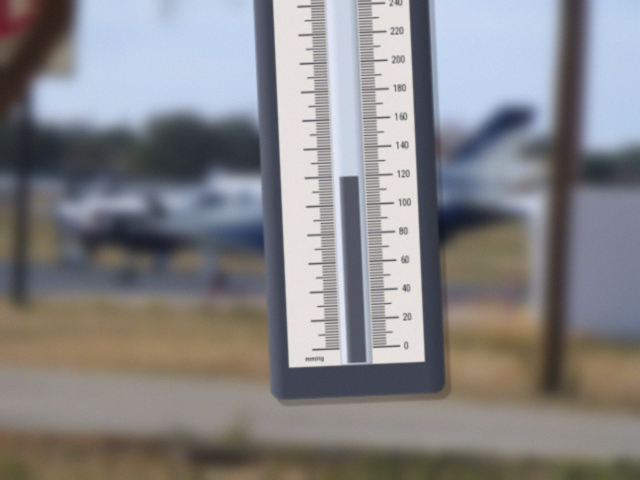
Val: 120
